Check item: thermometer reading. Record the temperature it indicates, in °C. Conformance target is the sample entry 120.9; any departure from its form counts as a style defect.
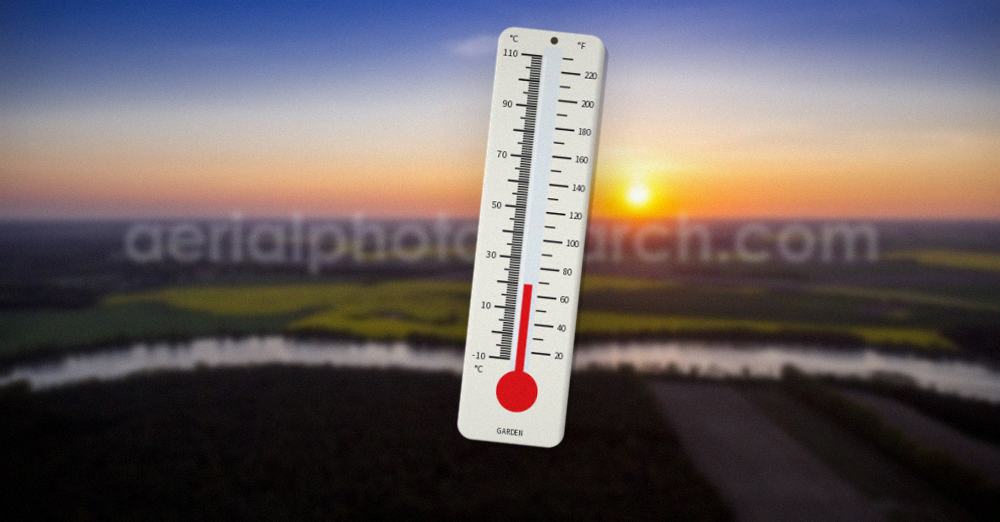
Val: 20
